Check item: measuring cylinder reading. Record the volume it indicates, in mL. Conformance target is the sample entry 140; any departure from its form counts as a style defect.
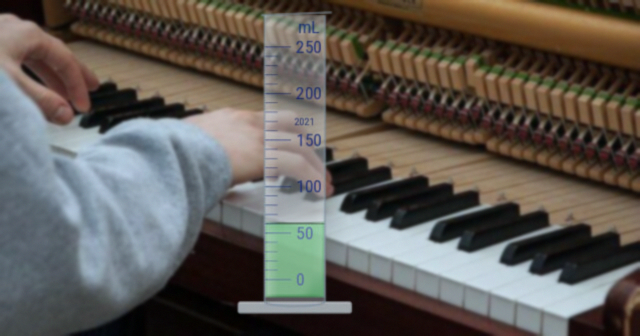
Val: 60
